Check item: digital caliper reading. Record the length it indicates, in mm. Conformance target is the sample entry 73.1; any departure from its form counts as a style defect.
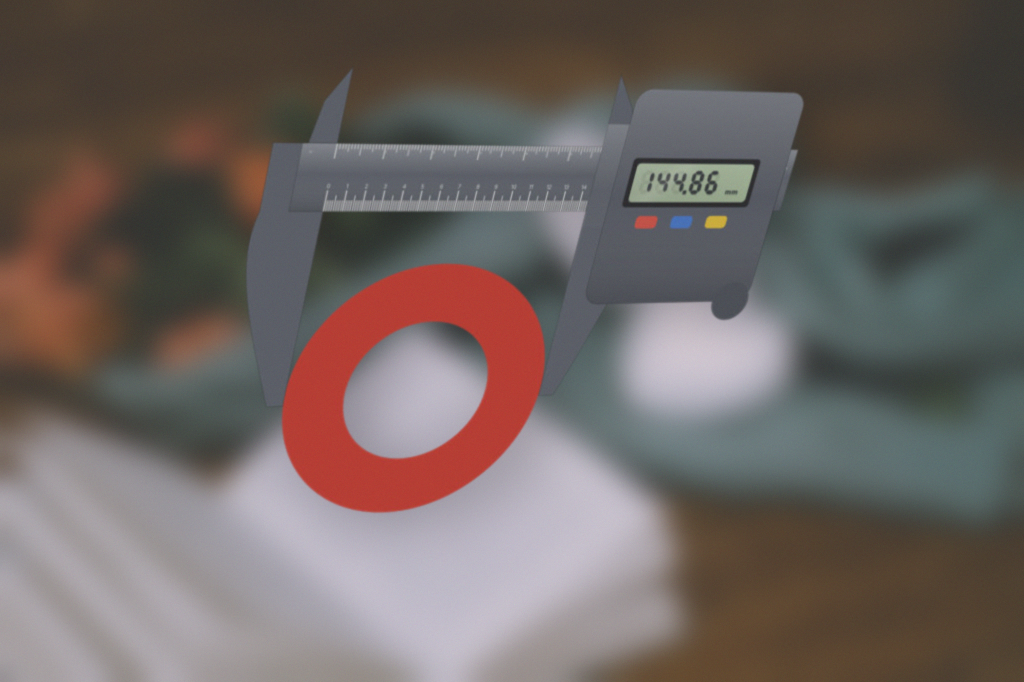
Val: 144.86
